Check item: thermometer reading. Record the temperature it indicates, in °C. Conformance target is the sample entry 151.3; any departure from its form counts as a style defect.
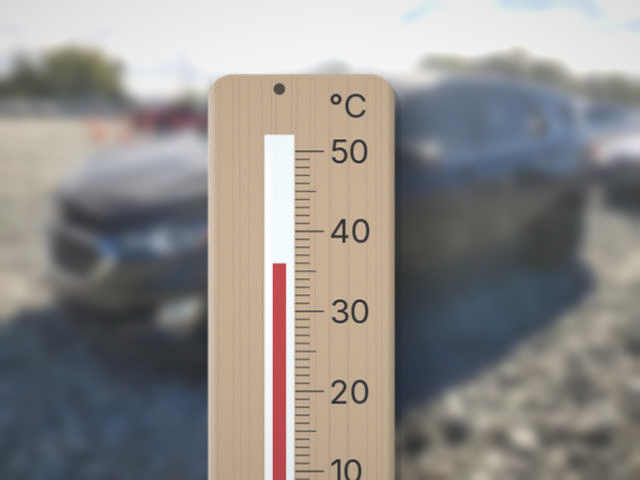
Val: 36
